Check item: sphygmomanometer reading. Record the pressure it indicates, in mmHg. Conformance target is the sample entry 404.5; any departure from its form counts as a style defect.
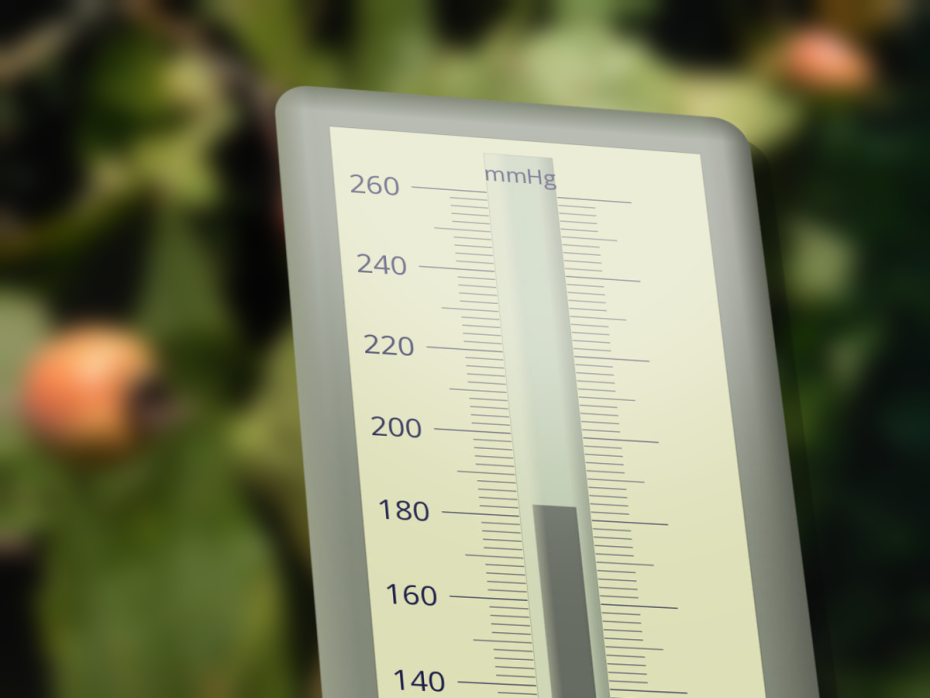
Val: 183
